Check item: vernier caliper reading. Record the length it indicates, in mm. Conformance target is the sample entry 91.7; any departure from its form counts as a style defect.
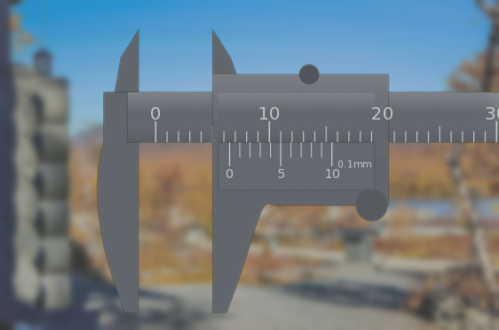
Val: 6.5
